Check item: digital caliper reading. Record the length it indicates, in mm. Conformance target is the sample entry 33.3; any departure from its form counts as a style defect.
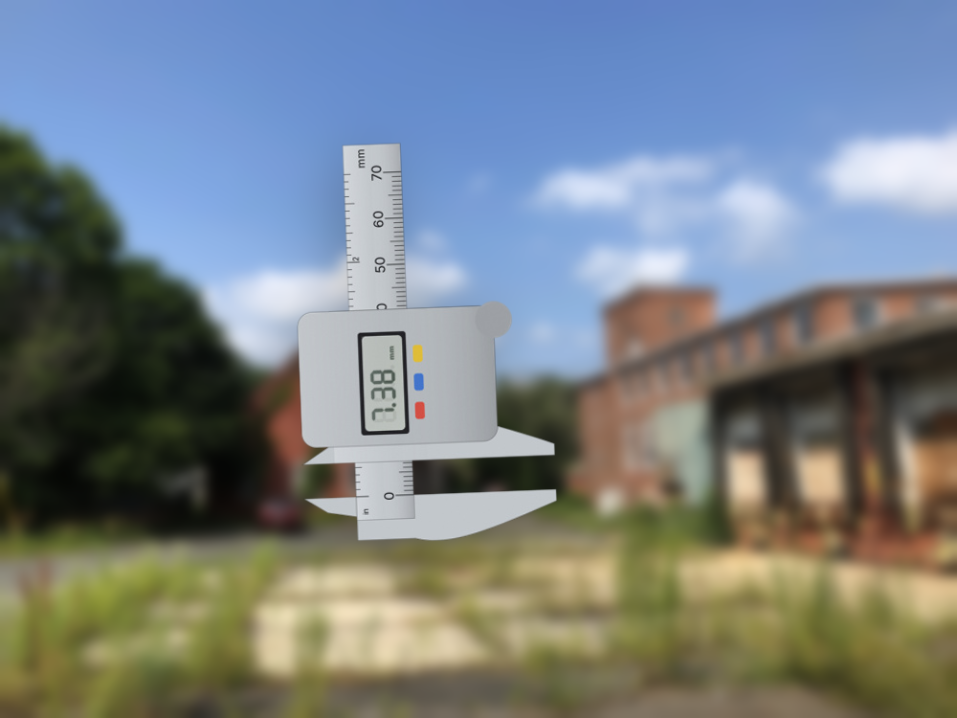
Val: 7.38
